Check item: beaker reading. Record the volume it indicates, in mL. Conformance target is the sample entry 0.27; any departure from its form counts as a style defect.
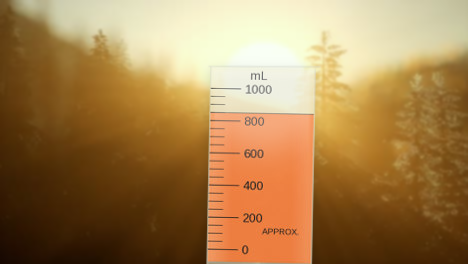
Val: 850
